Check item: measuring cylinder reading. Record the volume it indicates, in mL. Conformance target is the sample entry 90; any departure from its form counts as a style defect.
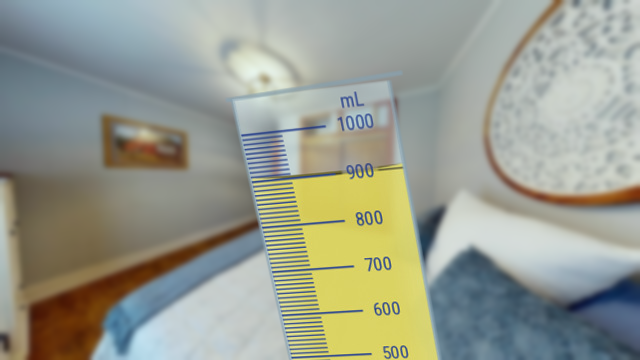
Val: 900
